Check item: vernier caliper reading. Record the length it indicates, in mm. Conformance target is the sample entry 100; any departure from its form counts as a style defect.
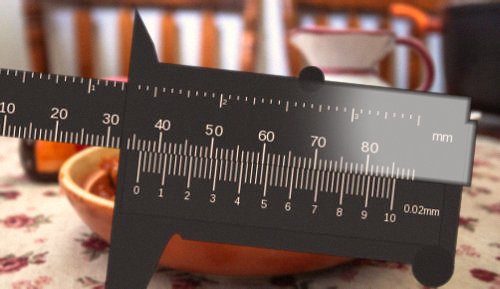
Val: 36.5
